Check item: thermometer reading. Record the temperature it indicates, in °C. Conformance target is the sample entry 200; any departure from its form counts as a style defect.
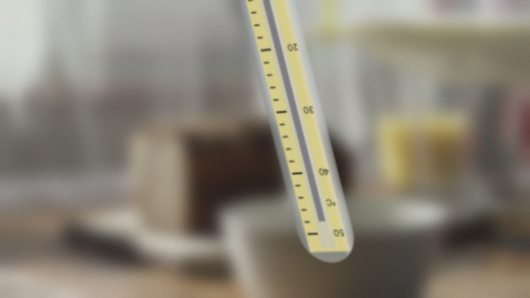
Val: 48
